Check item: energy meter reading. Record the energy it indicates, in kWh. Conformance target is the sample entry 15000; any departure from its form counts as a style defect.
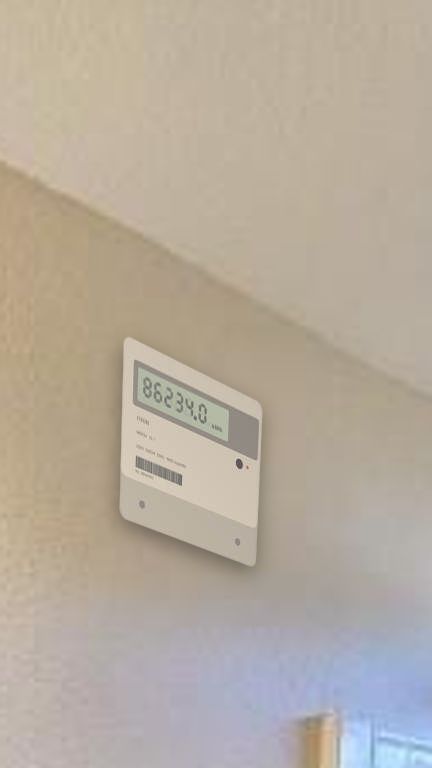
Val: 86234.0
